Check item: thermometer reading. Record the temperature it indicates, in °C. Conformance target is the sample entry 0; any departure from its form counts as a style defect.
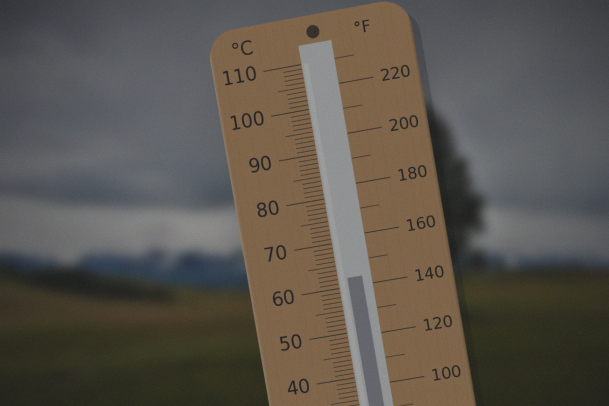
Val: 62
